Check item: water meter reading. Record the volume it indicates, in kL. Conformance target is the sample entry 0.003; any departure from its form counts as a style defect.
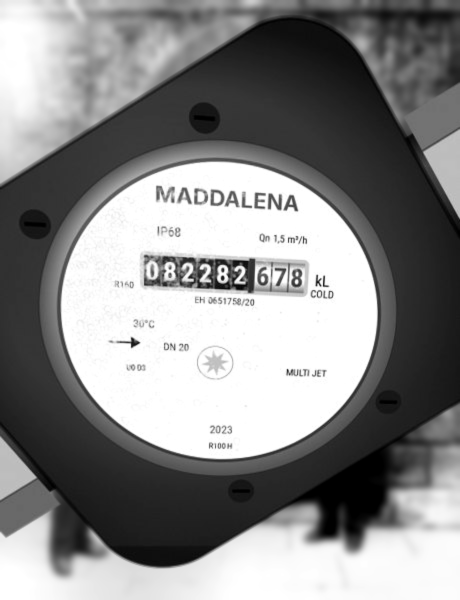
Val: 82282.678
